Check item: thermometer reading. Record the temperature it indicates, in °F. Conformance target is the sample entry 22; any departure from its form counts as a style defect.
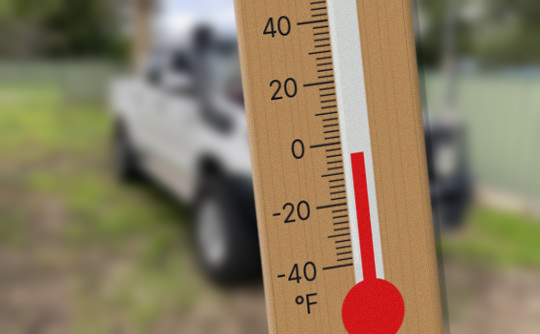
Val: -4
